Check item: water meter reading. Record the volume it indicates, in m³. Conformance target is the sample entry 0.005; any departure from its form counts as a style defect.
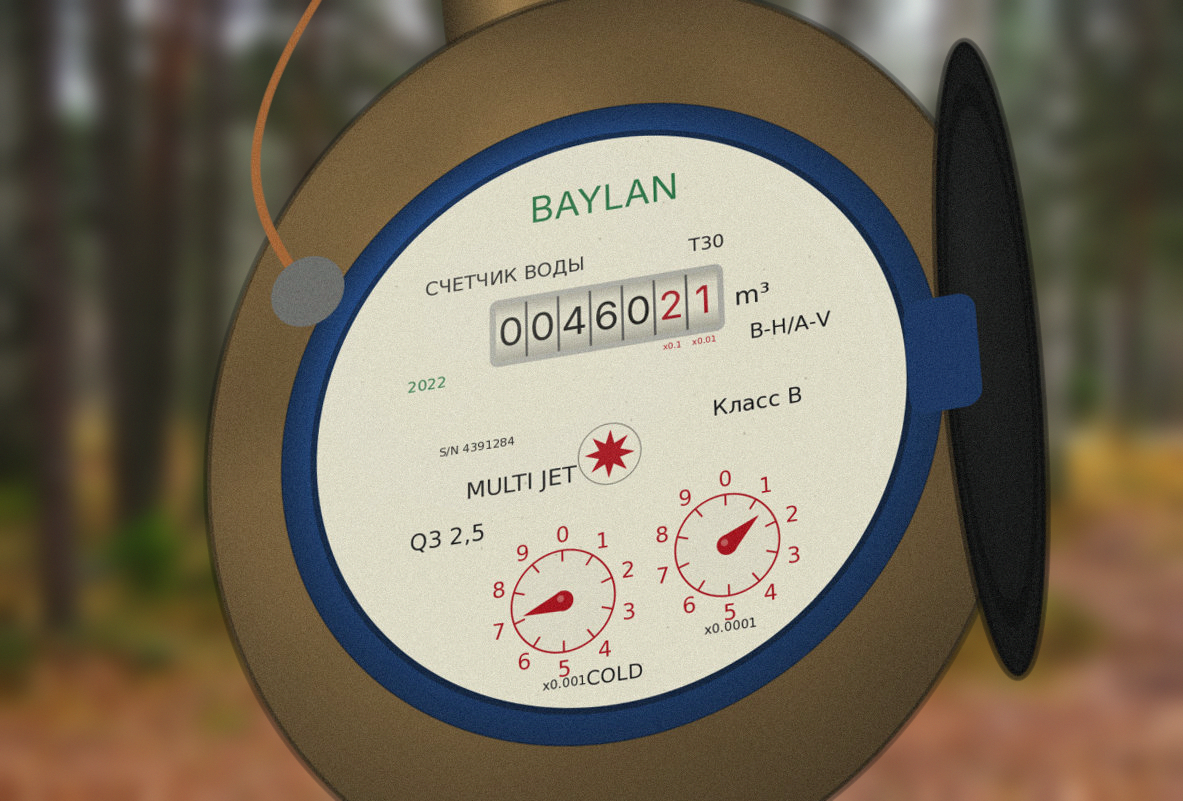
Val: 460.2171
